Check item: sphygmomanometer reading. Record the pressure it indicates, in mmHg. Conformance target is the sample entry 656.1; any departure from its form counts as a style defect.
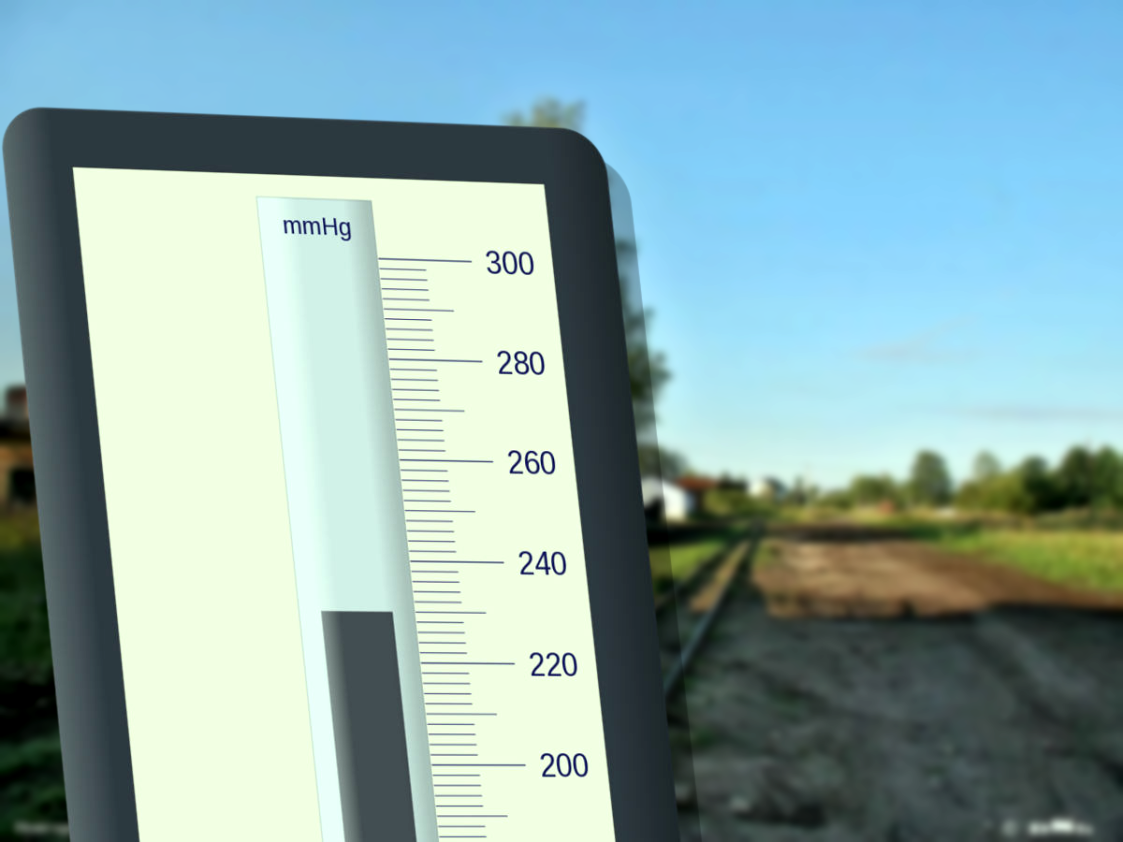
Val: 230
